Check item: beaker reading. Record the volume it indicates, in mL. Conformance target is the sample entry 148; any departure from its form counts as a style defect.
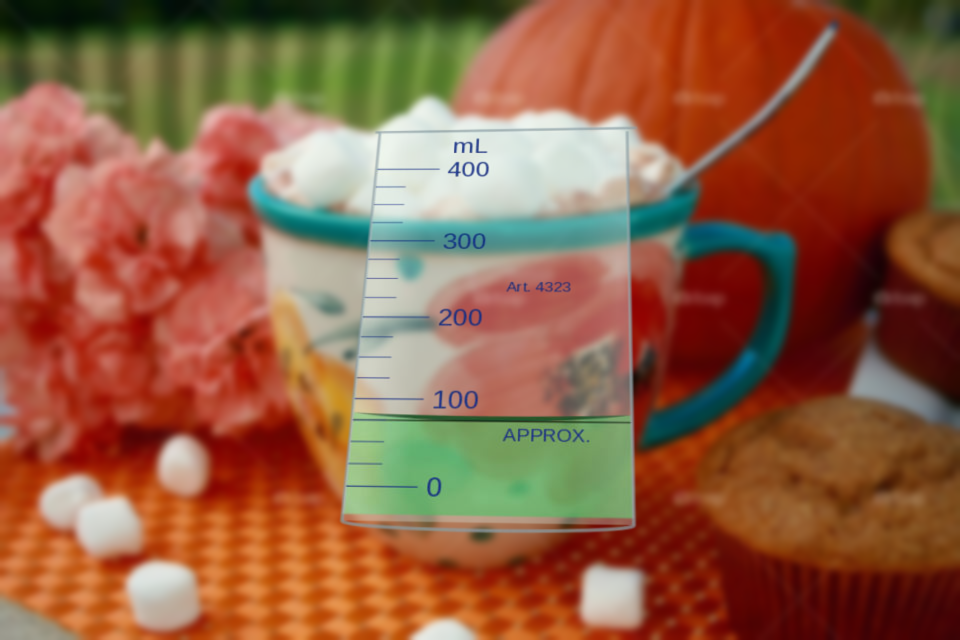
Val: 75
